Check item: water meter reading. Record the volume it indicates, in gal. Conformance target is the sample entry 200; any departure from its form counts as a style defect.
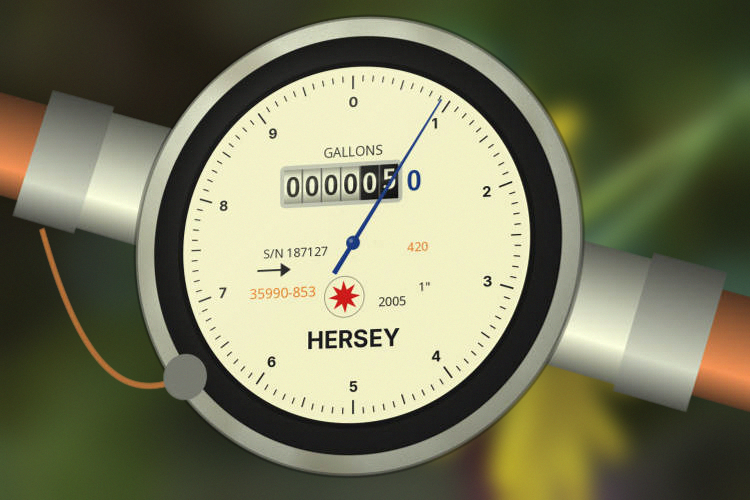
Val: 50.9
